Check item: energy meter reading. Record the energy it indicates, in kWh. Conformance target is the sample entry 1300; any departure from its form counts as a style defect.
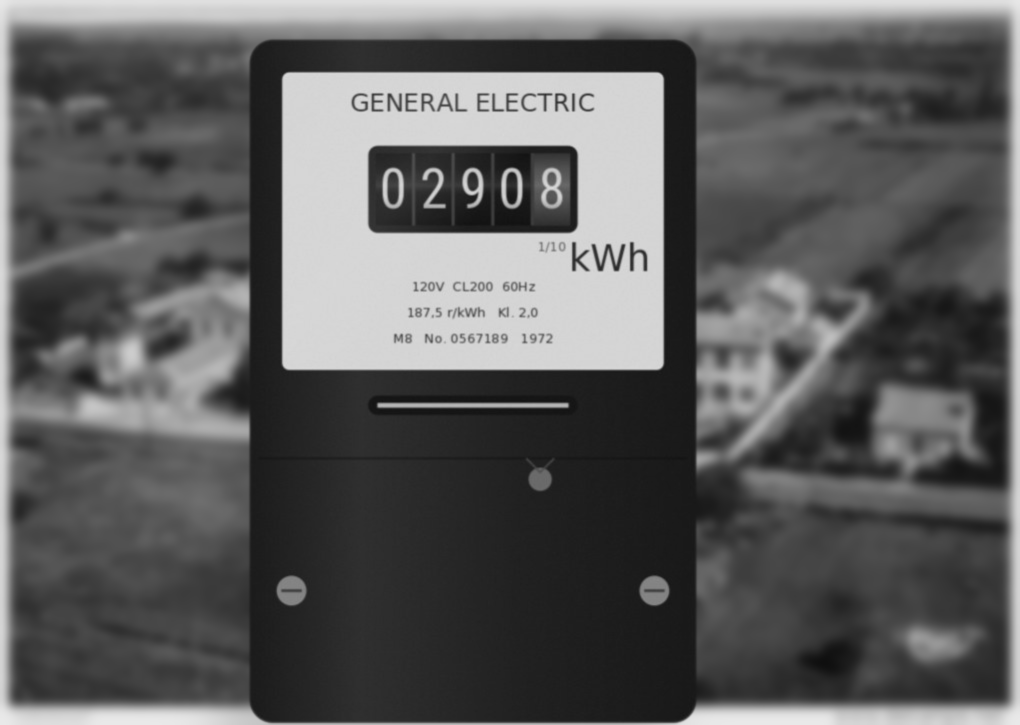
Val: 290.8
